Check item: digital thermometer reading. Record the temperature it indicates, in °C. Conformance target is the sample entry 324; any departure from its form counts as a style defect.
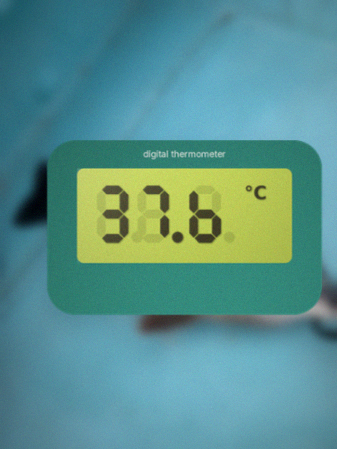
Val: 37.6
